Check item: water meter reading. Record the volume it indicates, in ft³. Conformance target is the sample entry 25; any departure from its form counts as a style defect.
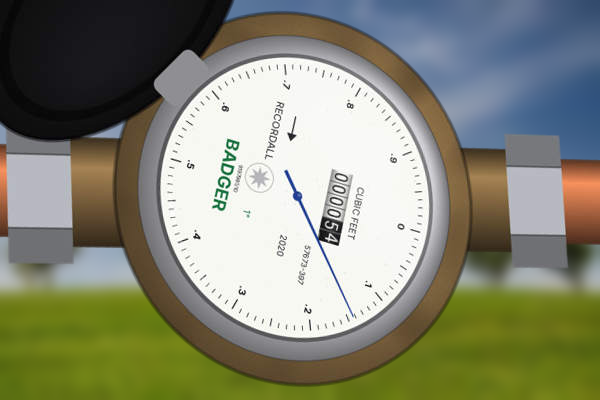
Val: 54.14
